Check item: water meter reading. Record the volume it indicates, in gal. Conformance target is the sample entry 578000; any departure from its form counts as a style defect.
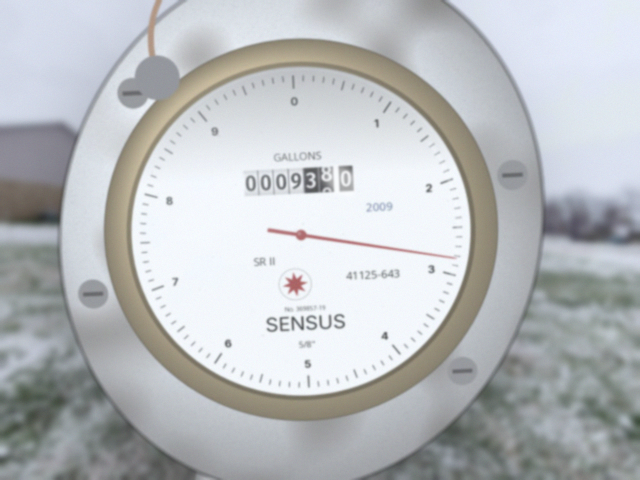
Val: 9382.8
